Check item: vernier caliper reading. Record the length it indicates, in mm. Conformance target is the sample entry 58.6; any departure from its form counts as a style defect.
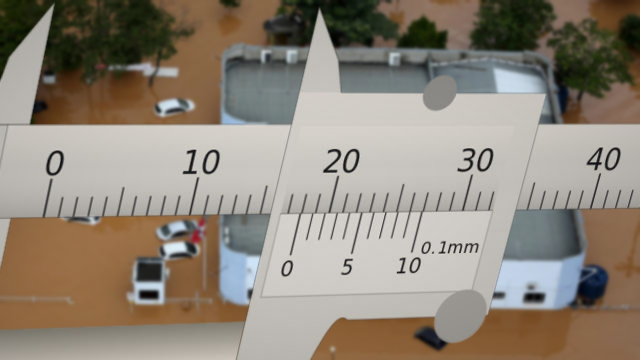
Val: 17.9
